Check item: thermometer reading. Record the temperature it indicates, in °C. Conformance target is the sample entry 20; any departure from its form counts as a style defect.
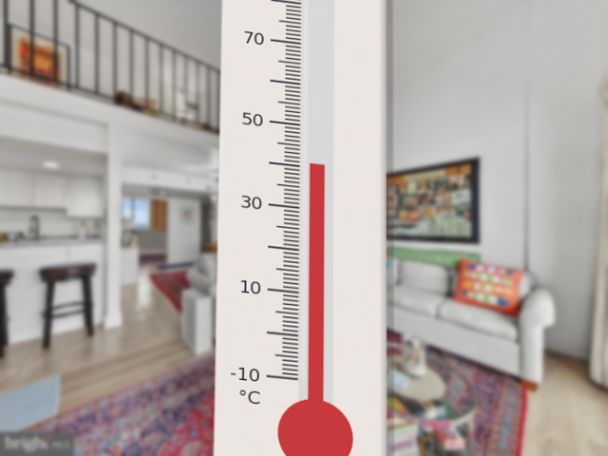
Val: 41
